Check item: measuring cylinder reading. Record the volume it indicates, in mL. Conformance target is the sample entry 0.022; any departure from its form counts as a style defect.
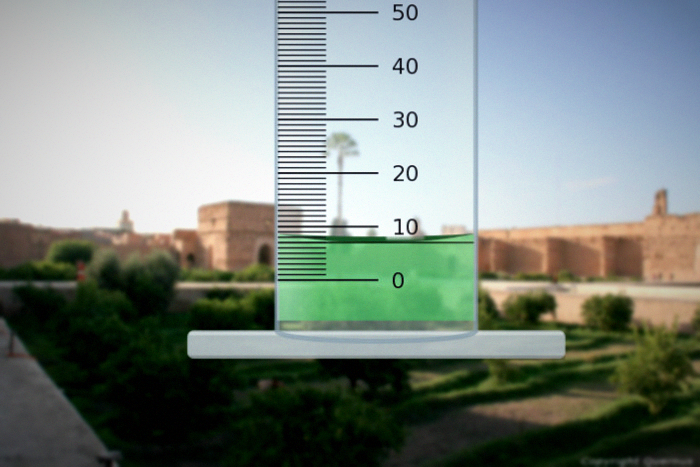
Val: 7
